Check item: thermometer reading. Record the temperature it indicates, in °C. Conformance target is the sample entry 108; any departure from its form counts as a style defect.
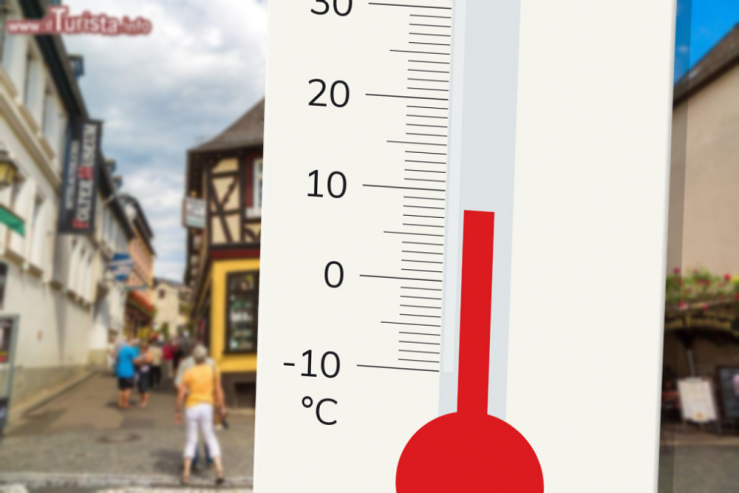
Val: 8
